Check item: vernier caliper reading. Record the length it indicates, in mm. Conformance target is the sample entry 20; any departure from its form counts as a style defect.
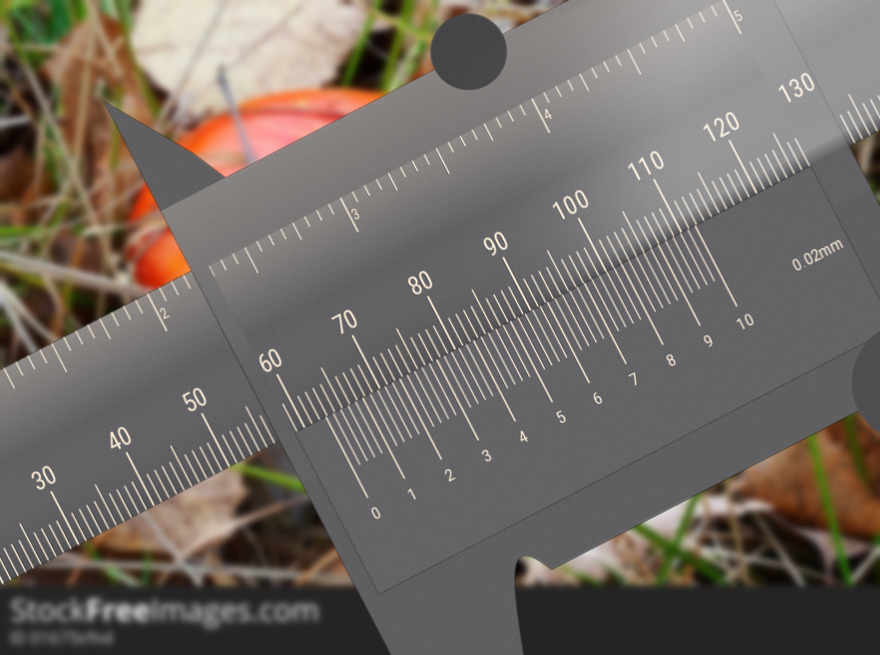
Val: 62.8
